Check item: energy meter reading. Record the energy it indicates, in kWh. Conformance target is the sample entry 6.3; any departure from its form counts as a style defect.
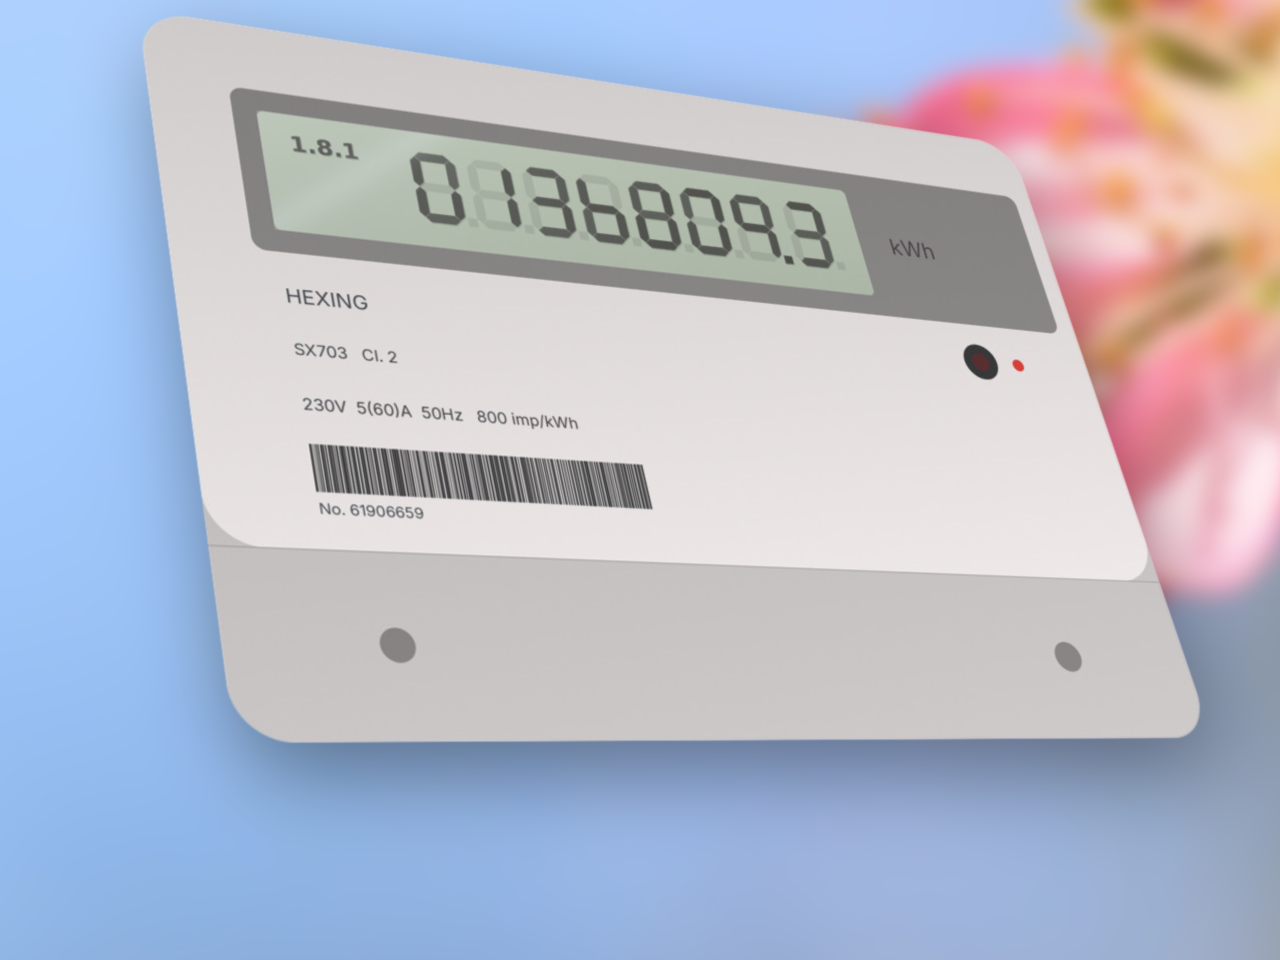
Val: 136809.3
